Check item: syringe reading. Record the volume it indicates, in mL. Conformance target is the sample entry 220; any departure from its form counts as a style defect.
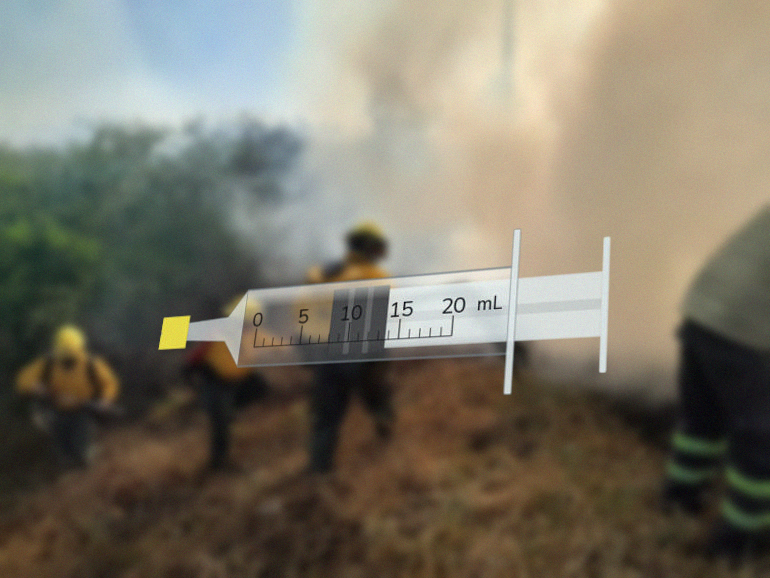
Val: 8
